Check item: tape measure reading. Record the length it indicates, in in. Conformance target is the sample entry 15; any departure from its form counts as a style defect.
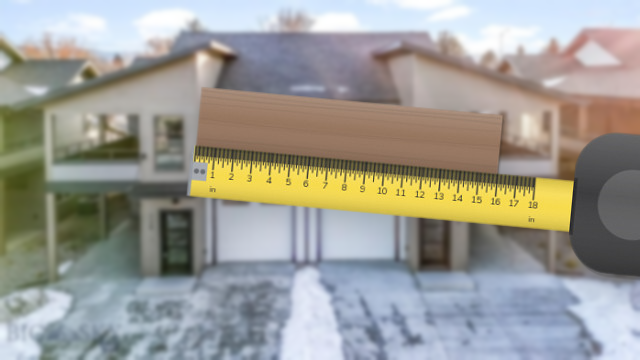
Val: 16
